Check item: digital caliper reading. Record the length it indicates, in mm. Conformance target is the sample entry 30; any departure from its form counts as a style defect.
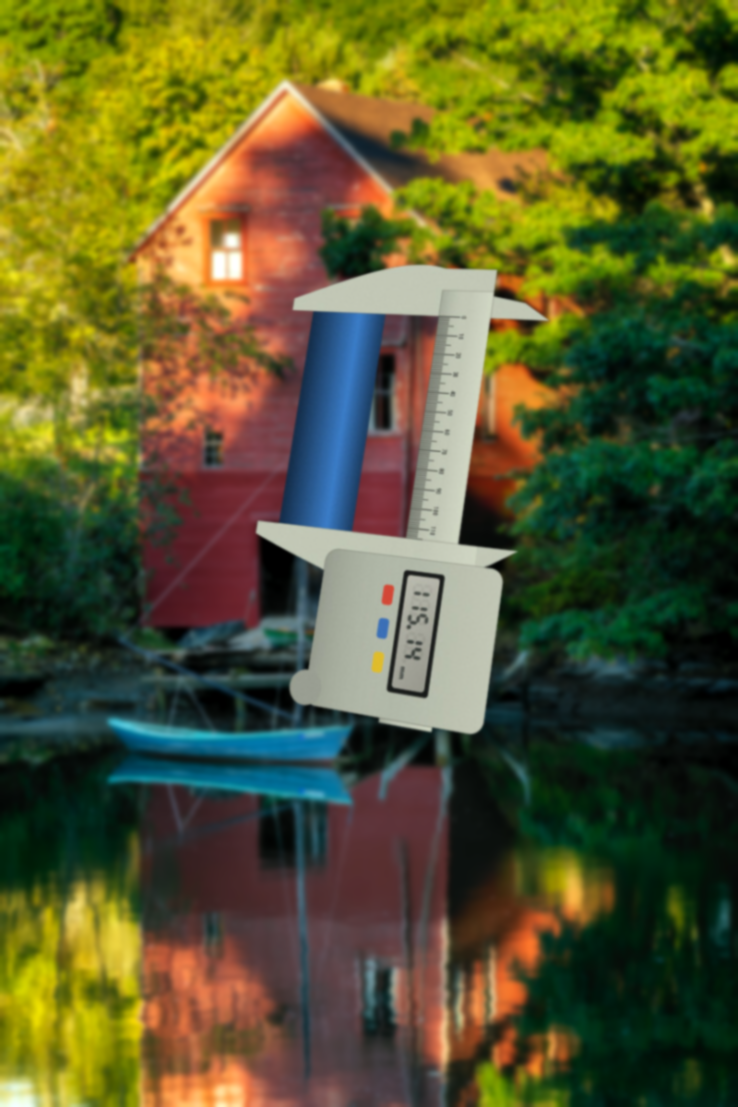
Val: 115.14
